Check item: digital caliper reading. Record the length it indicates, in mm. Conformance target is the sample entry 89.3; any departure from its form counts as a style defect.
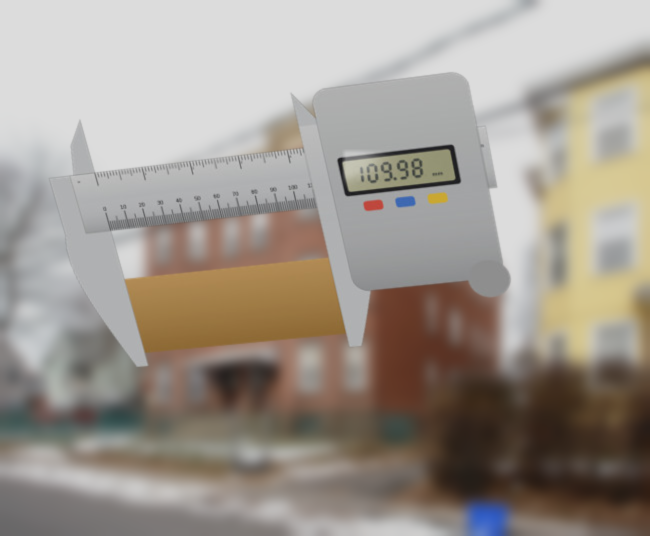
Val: 109.98
